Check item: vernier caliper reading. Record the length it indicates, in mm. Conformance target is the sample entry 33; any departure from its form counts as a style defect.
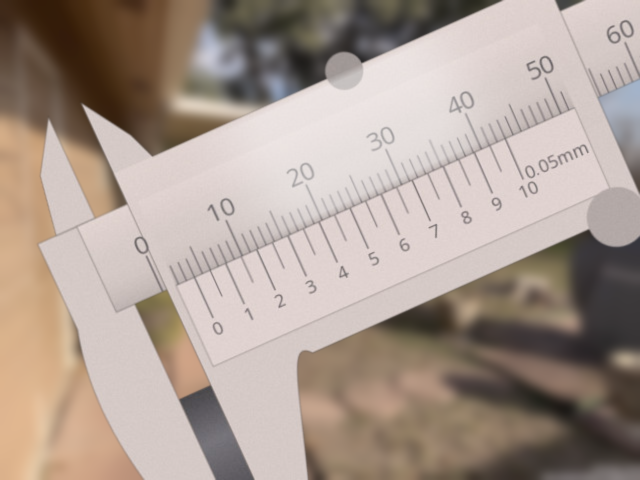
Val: 4.0
